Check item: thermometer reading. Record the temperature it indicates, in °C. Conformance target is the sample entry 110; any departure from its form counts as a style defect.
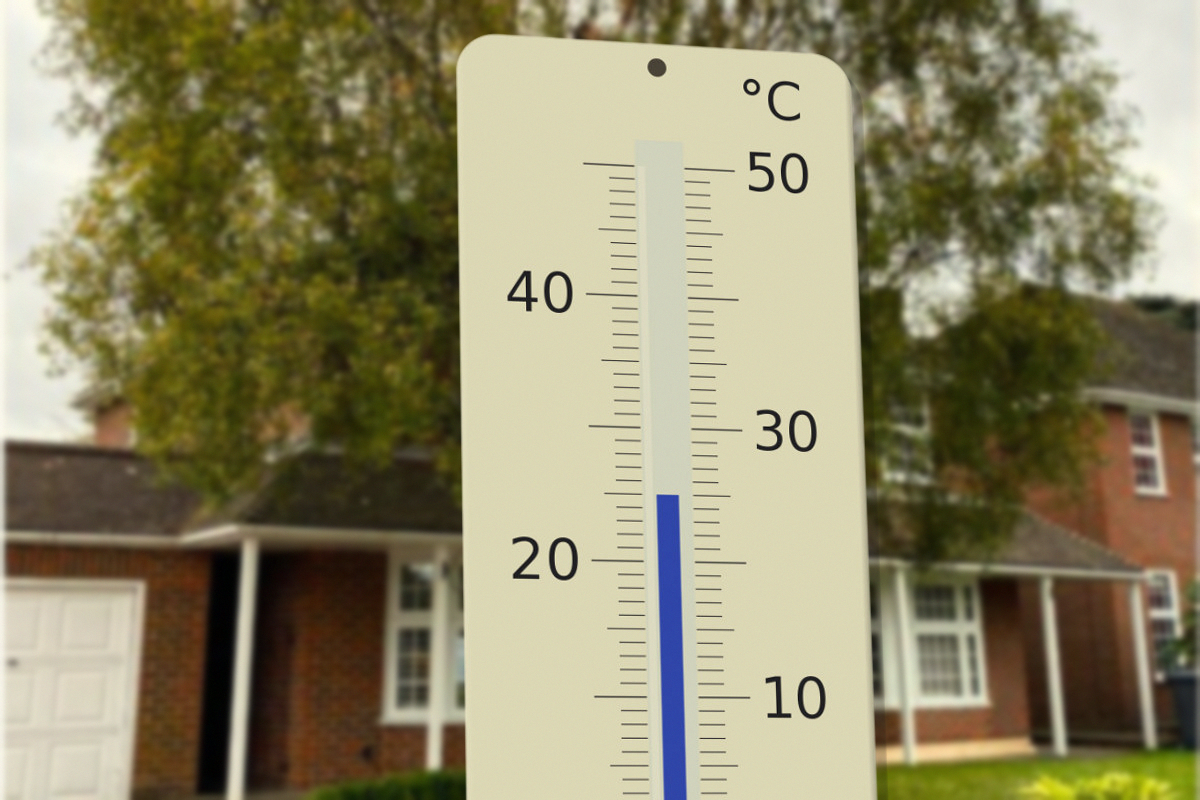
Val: 25
